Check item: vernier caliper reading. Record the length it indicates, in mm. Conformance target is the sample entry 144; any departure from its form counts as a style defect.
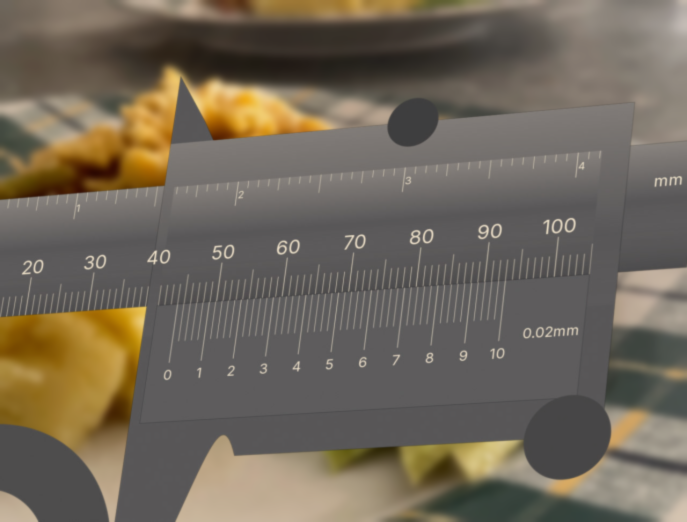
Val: 44.0
